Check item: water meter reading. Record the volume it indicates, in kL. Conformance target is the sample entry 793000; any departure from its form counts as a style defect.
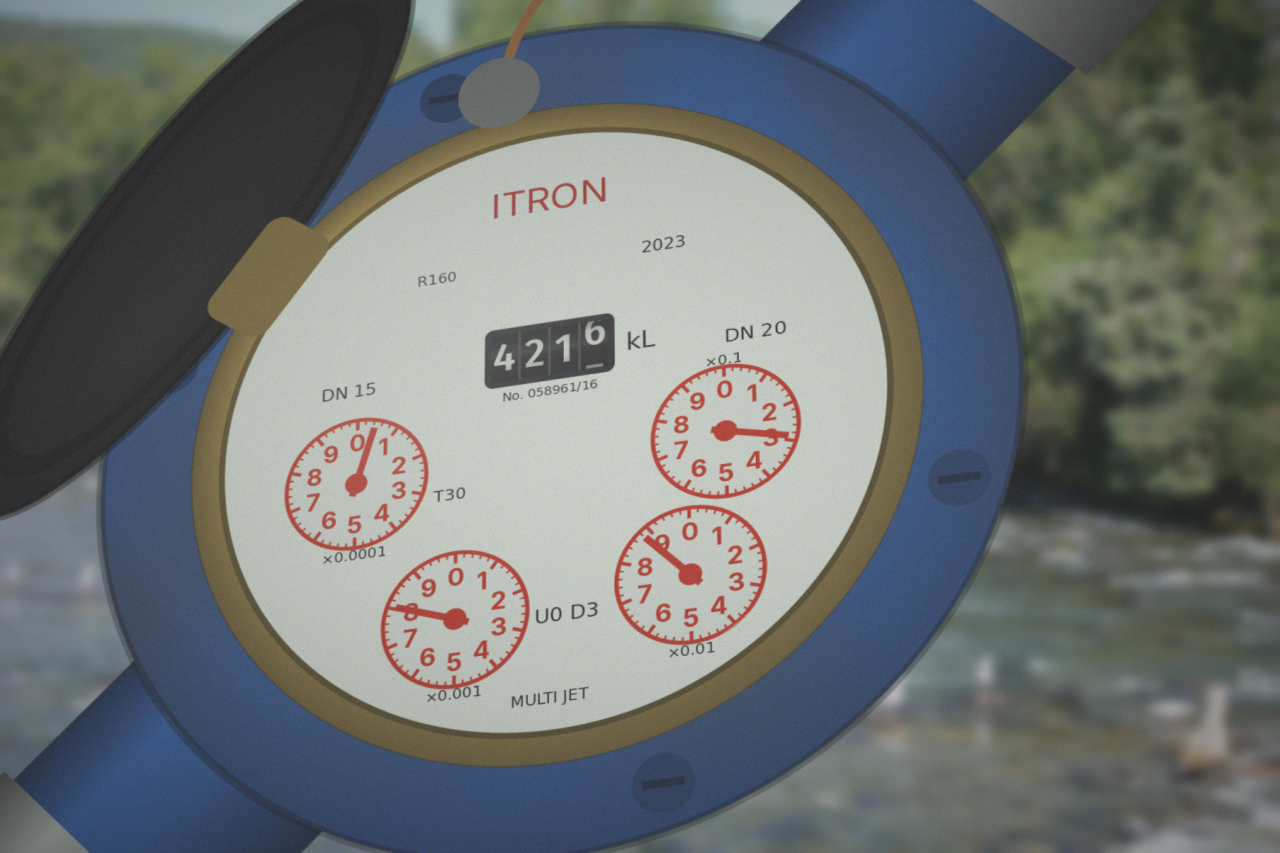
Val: 4216.2880
